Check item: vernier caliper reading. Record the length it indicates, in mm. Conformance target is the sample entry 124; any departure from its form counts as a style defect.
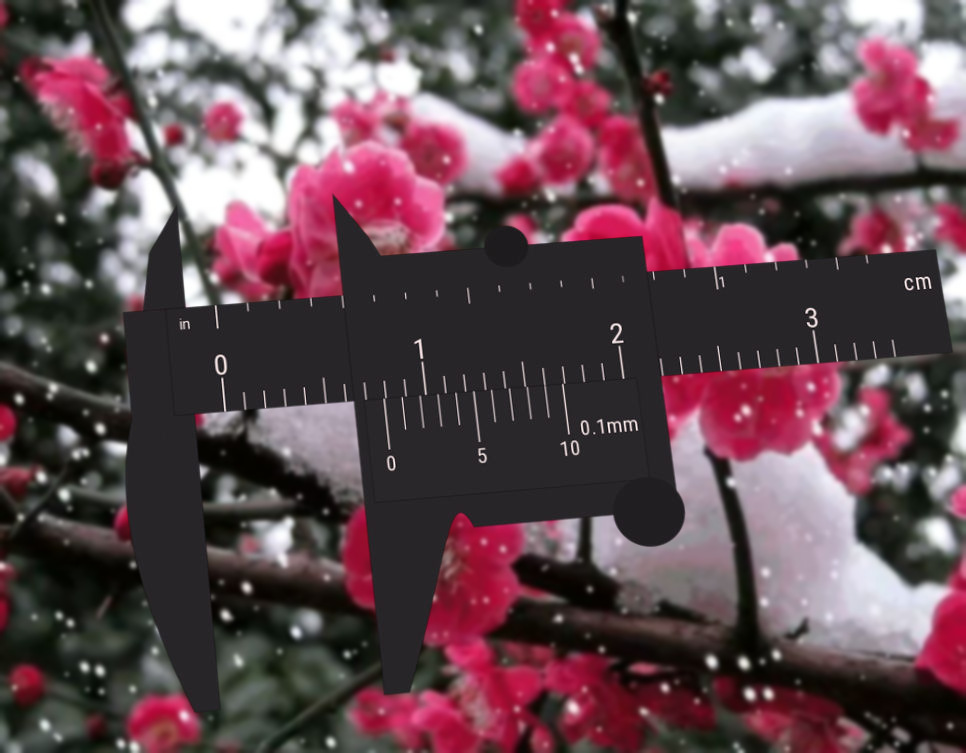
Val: 7.9
